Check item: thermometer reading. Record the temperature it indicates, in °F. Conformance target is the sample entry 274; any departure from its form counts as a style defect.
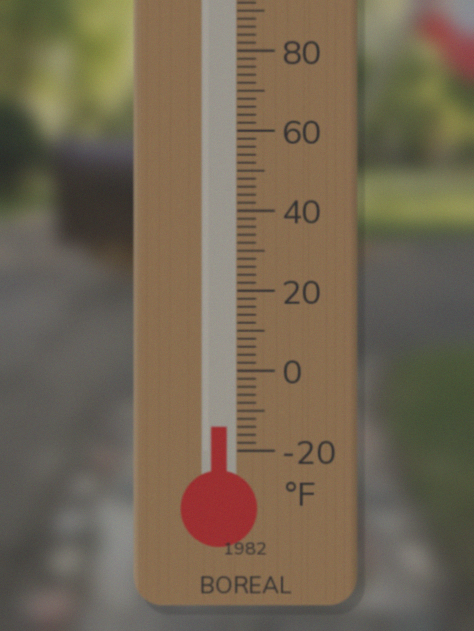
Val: -14
